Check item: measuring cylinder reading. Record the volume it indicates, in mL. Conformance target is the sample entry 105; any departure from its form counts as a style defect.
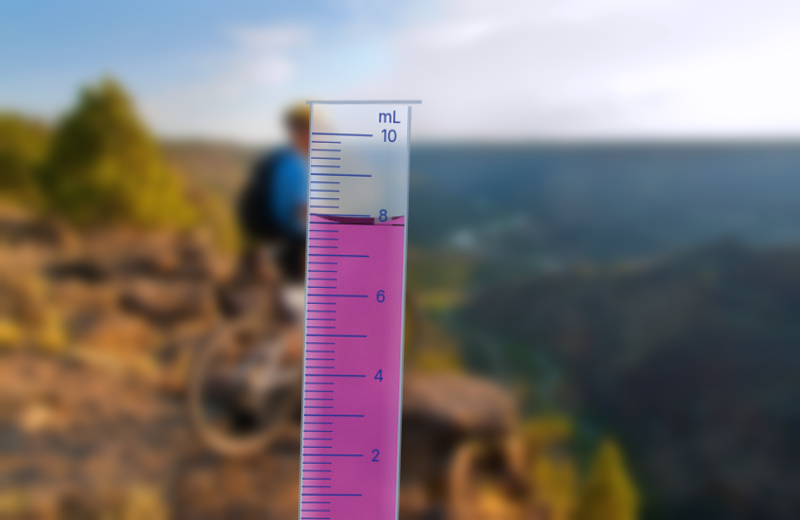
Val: 7.8
